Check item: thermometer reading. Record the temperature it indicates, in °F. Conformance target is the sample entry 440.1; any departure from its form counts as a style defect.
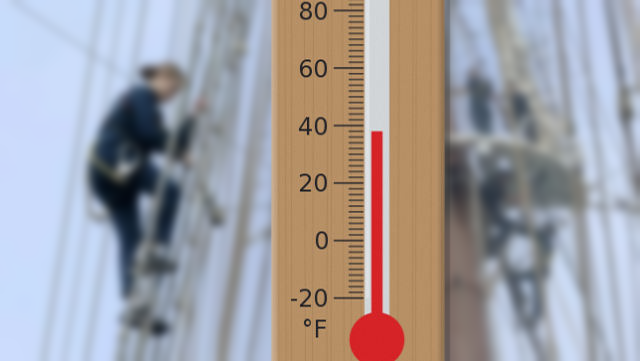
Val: 38
